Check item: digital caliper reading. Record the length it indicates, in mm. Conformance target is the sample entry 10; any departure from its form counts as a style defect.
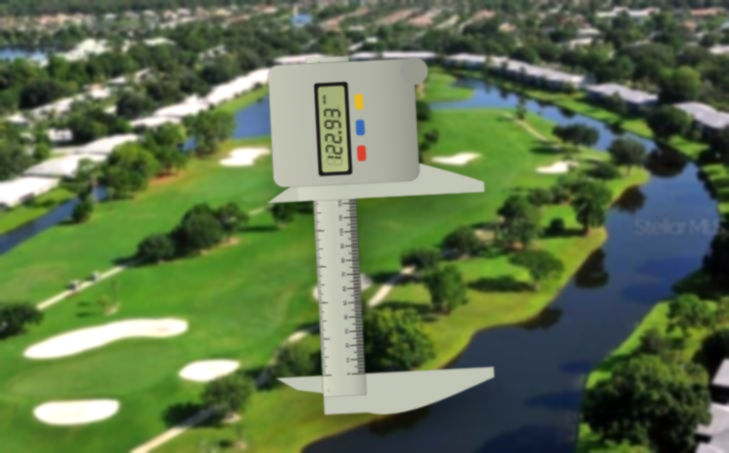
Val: 122.93
